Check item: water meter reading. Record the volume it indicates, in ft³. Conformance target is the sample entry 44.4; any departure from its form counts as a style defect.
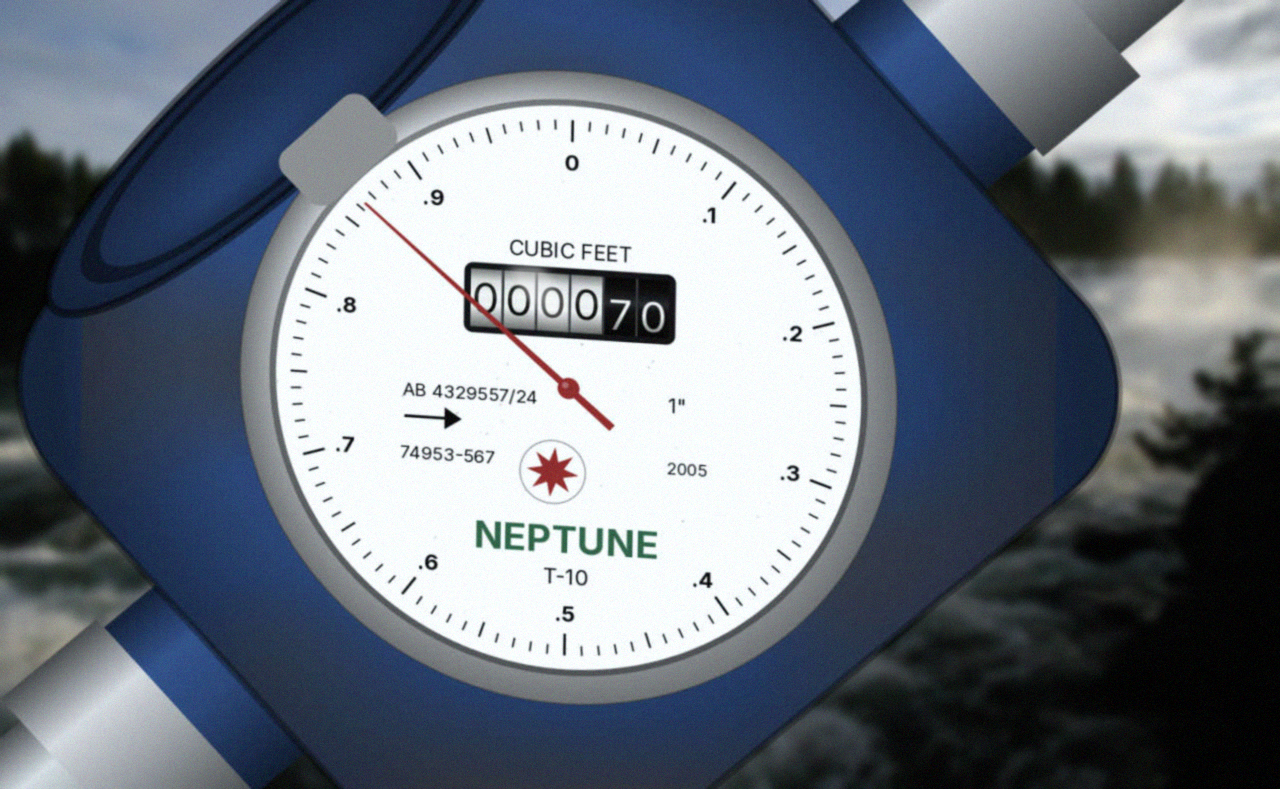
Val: 69.86
